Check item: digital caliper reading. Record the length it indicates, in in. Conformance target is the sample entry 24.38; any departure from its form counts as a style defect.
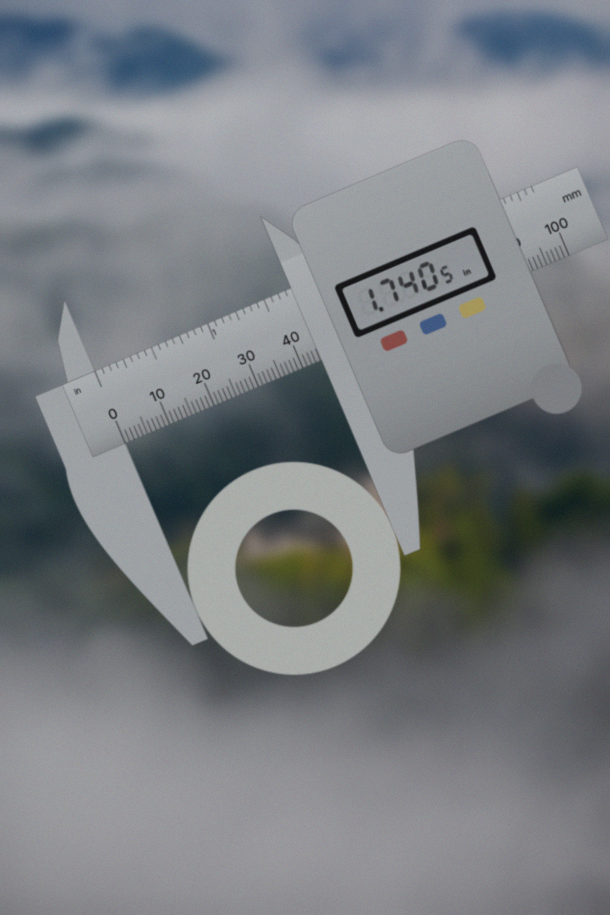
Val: 1.7405
